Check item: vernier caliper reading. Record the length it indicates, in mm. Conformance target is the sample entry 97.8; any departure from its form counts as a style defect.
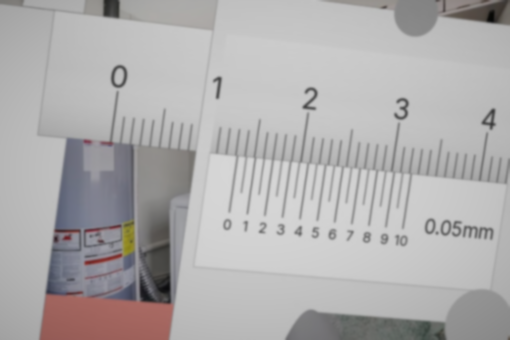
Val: 13.2
